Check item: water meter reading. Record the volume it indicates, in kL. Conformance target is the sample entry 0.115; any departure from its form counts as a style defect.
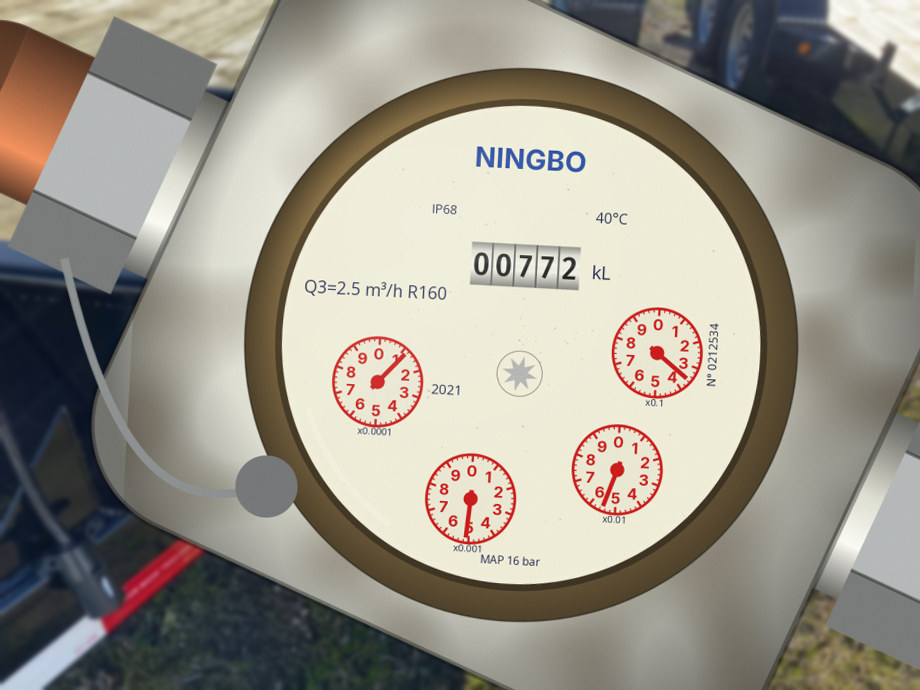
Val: 772.3551
